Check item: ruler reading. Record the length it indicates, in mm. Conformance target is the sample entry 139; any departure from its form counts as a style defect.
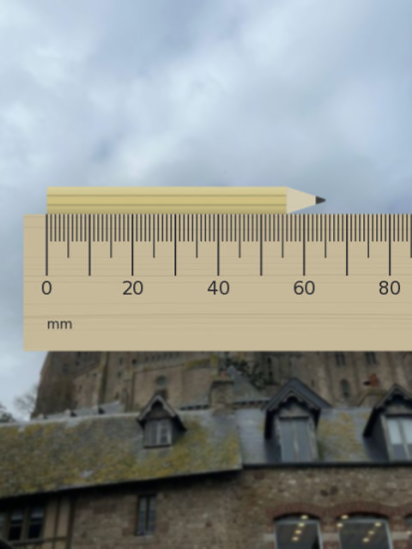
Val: 65
